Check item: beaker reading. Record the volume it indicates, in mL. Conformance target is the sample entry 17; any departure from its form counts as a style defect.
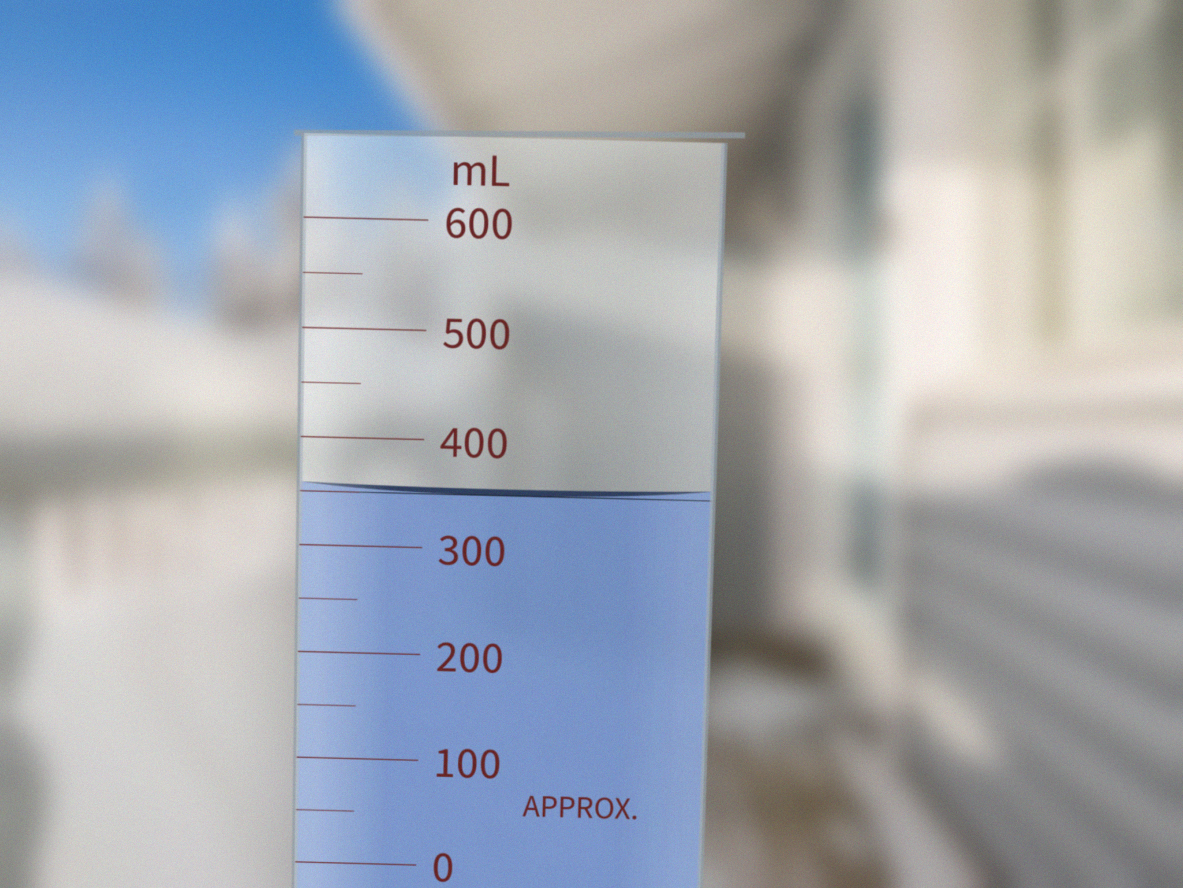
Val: 350
